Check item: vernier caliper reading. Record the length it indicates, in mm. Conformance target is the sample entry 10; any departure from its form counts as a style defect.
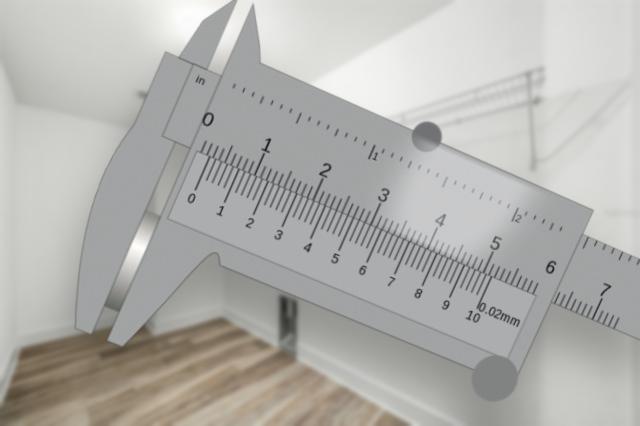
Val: 2.5
